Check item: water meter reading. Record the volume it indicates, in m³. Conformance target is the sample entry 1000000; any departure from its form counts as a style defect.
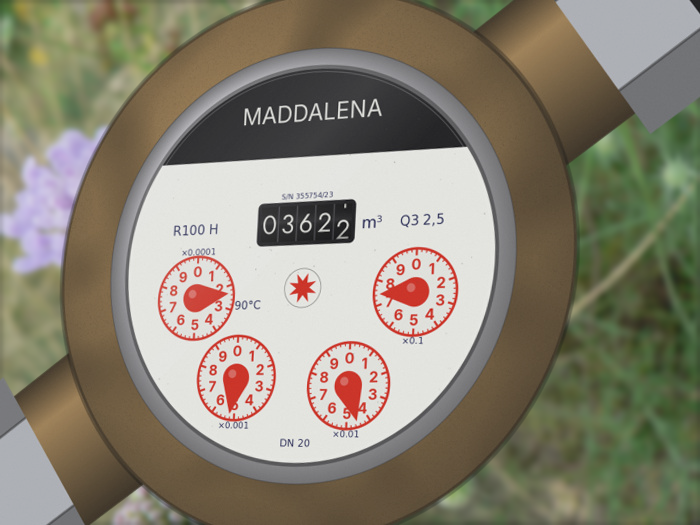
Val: 3621.7452
